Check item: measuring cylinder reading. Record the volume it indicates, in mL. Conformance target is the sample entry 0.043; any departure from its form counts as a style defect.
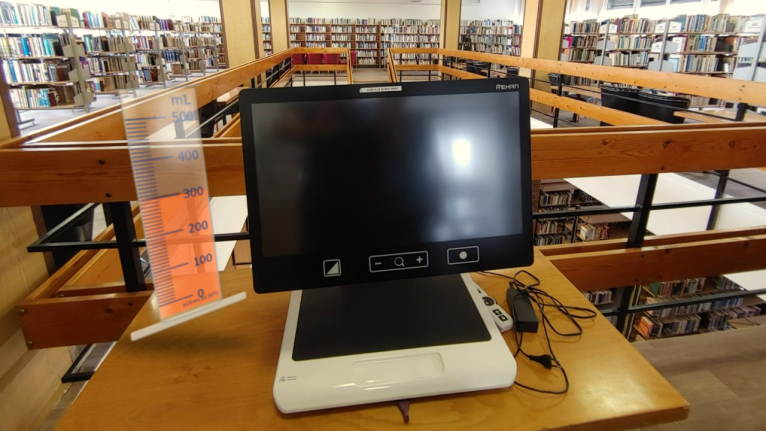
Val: 300
